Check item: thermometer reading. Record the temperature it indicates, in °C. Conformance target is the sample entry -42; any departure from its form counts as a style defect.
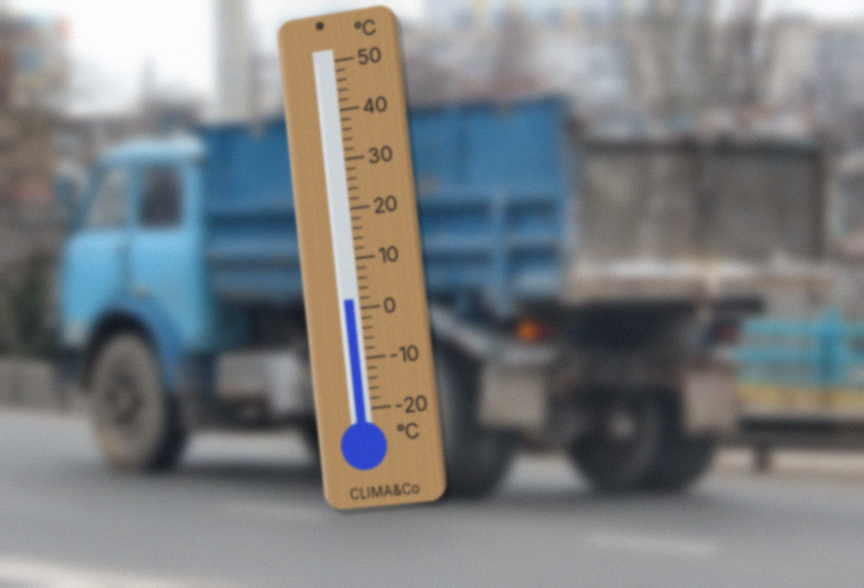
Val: 2
